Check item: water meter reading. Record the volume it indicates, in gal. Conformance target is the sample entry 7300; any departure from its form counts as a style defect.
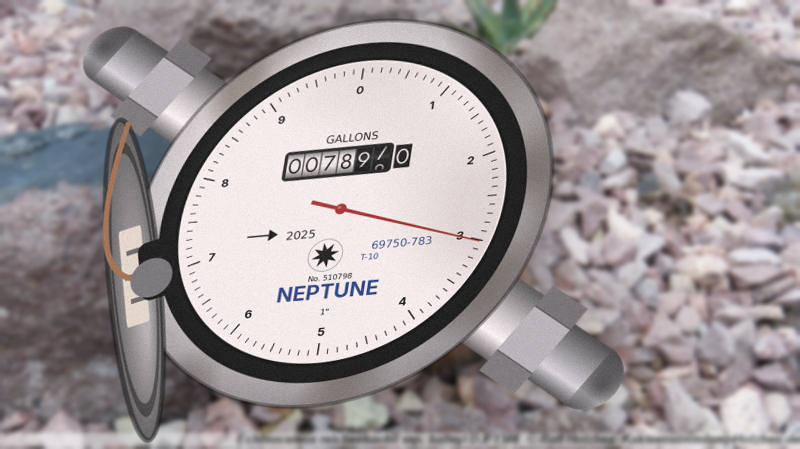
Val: 78973.0
